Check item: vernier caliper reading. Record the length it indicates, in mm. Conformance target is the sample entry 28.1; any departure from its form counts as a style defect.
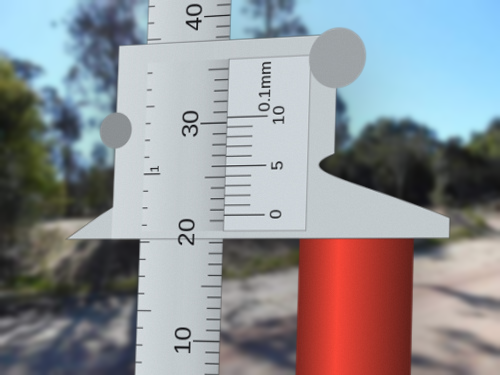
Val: 21.5
